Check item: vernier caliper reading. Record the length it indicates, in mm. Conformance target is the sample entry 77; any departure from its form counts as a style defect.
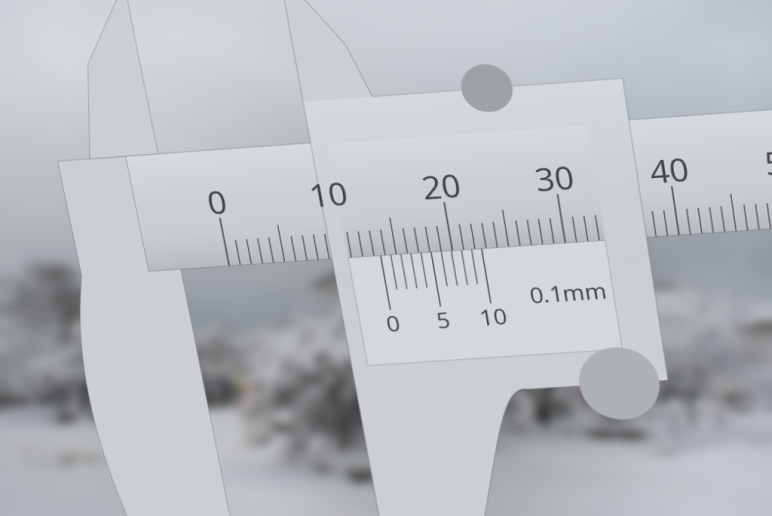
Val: 13.6
